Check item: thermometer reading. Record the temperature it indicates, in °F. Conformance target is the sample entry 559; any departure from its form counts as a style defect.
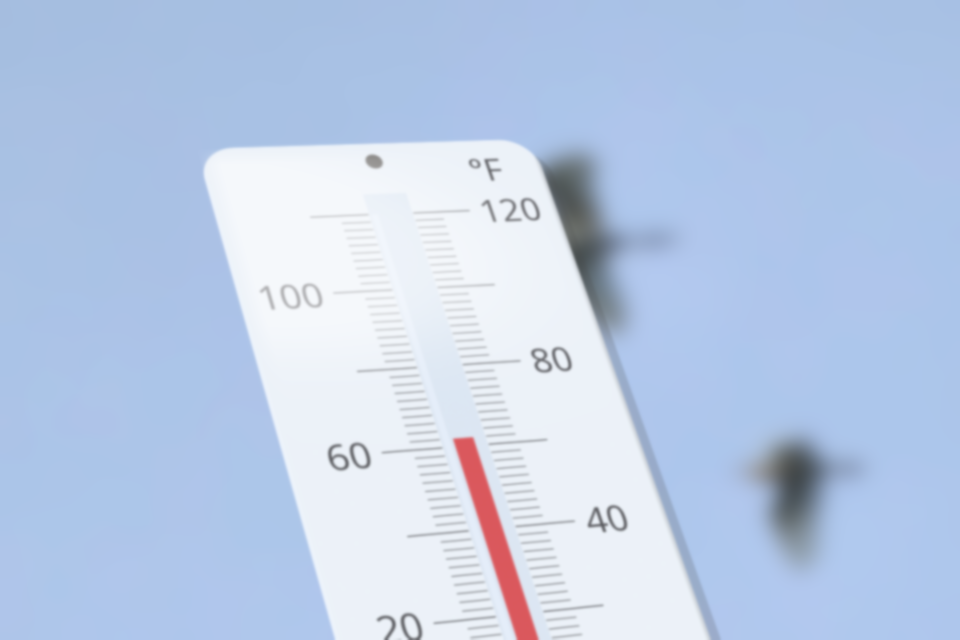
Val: 62
